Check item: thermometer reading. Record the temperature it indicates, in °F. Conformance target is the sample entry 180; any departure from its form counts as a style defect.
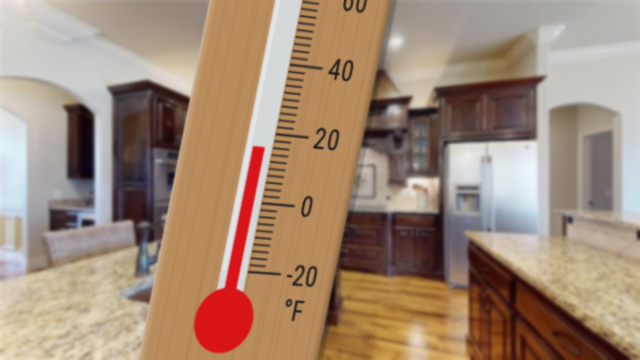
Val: 16
